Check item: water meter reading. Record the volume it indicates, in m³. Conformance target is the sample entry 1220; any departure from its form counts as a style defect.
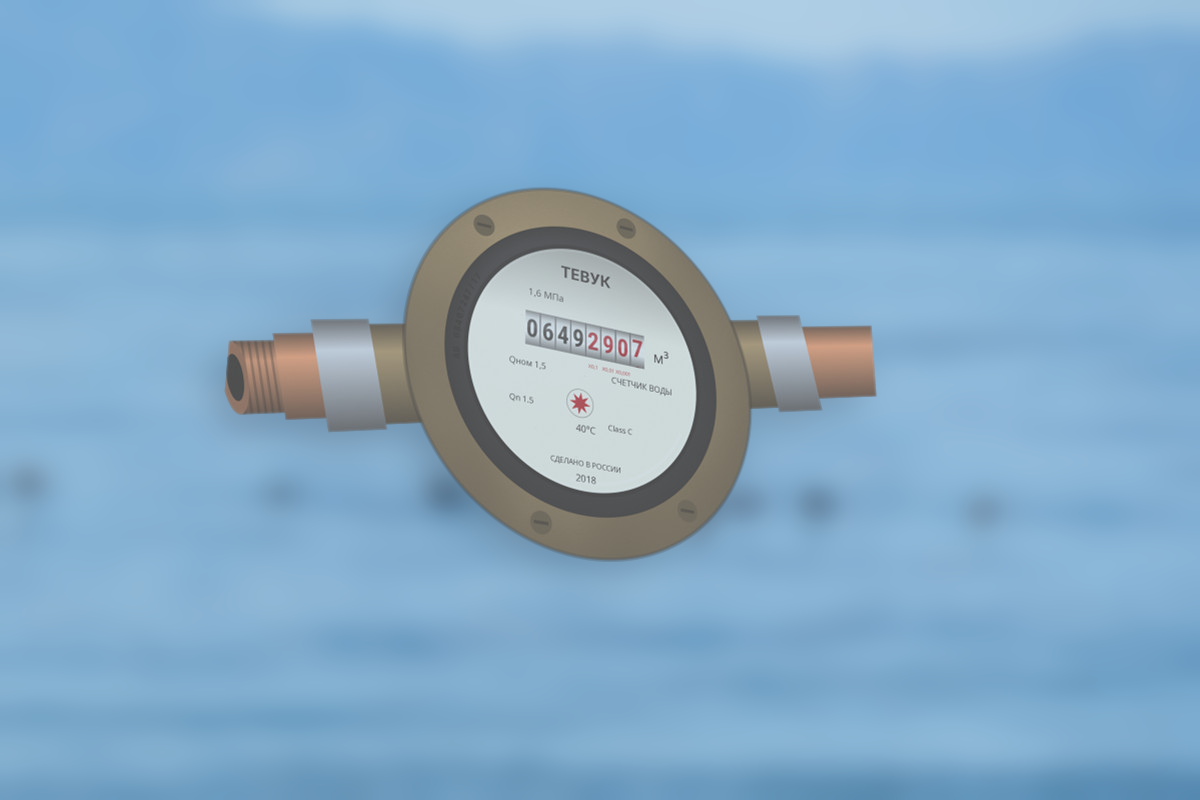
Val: 649.2907
